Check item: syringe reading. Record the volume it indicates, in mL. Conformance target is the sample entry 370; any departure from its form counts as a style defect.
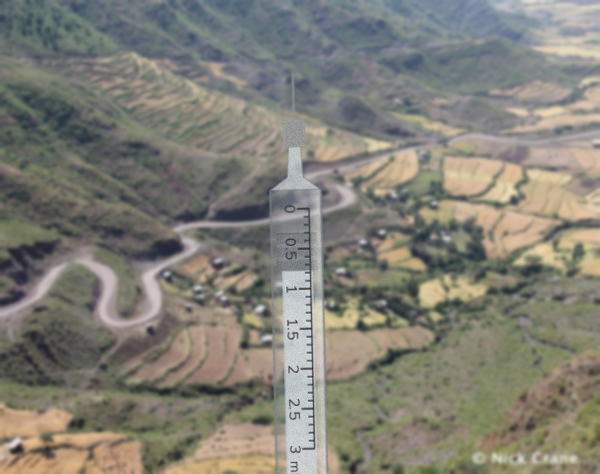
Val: 0.3
